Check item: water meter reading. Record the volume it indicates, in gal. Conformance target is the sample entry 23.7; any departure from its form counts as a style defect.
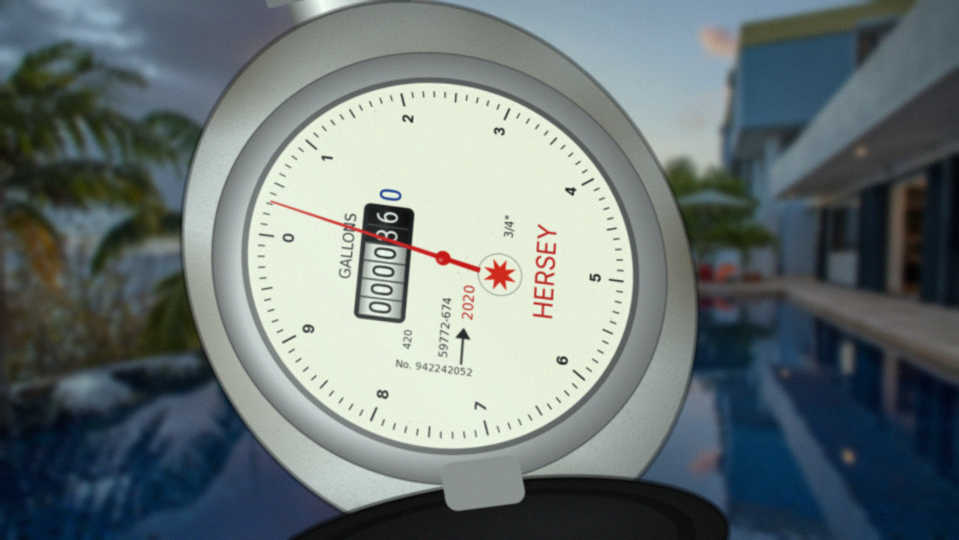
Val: 360.3
